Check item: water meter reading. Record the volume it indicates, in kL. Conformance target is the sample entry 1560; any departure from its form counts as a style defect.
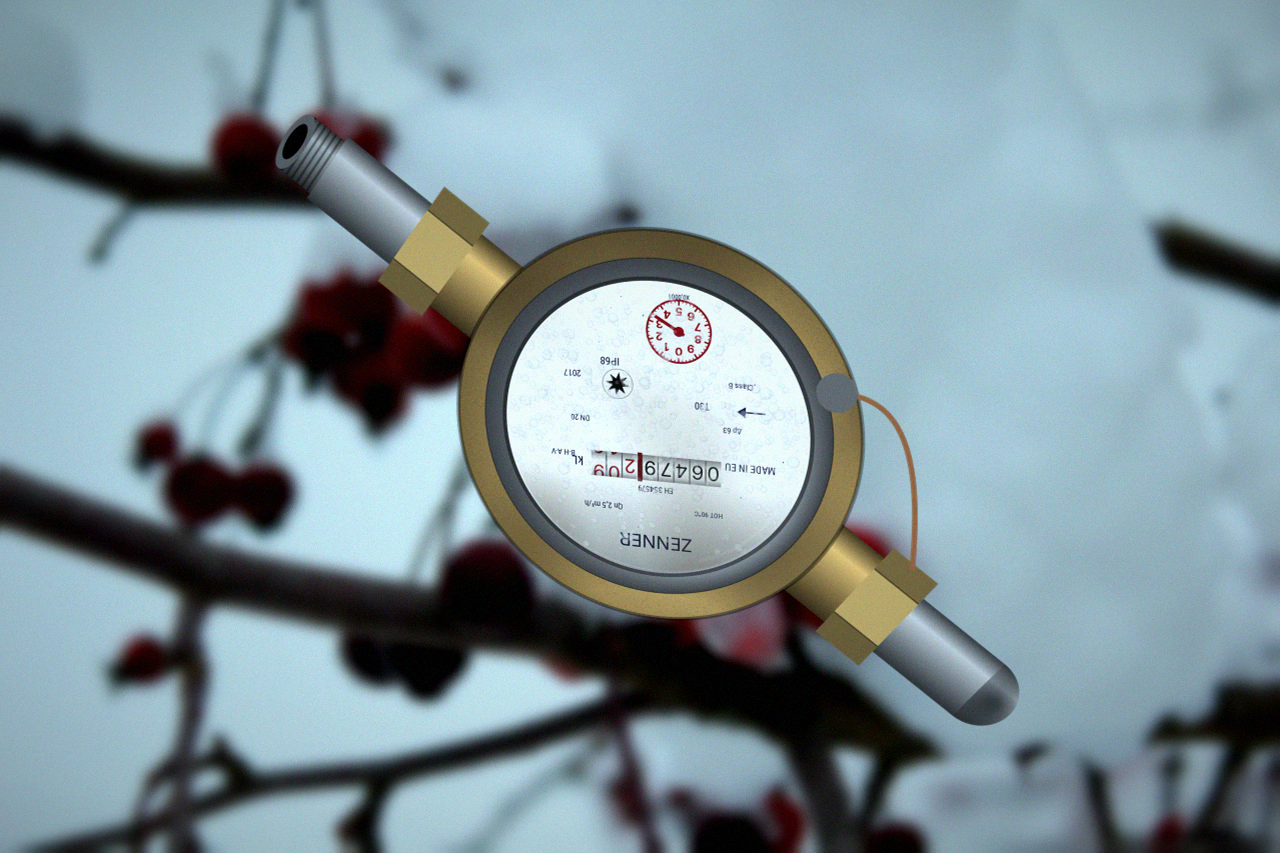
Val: 6479.2093
